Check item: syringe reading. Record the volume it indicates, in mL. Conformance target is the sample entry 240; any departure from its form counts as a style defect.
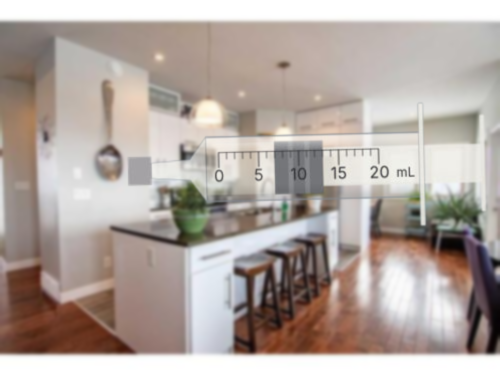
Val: 7
